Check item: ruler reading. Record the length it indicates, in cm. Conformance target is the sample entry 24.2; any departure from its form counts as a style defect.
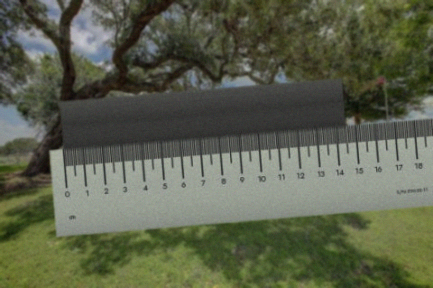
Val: 14.5
